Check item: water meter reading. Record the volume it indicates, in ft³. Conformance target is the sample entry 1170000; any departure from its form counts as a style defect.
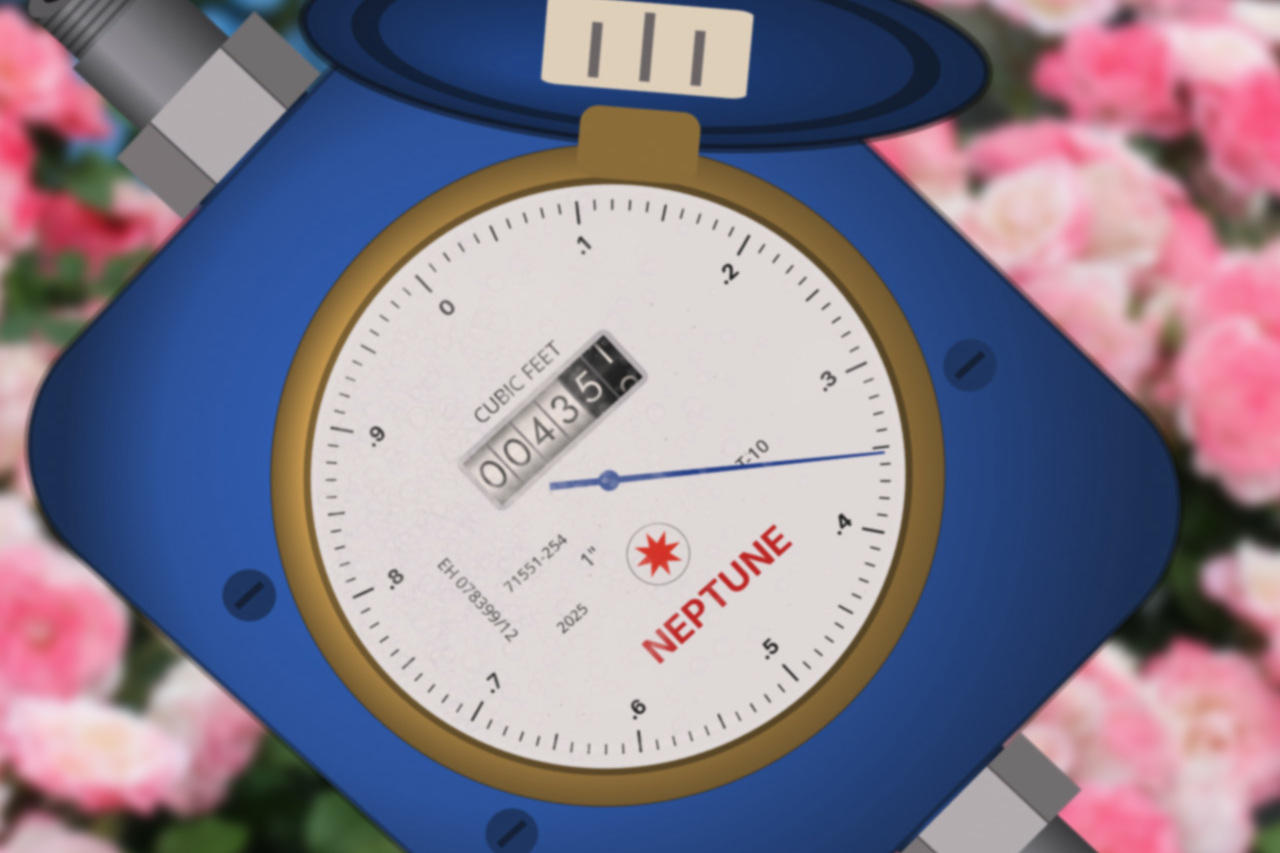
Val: 4351.35
